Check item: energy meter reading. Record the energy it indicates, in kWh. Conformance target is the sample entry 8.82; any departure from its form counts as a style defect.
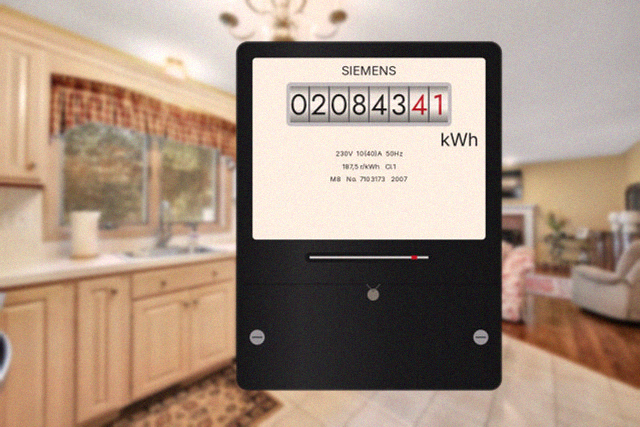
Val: 20843.41
